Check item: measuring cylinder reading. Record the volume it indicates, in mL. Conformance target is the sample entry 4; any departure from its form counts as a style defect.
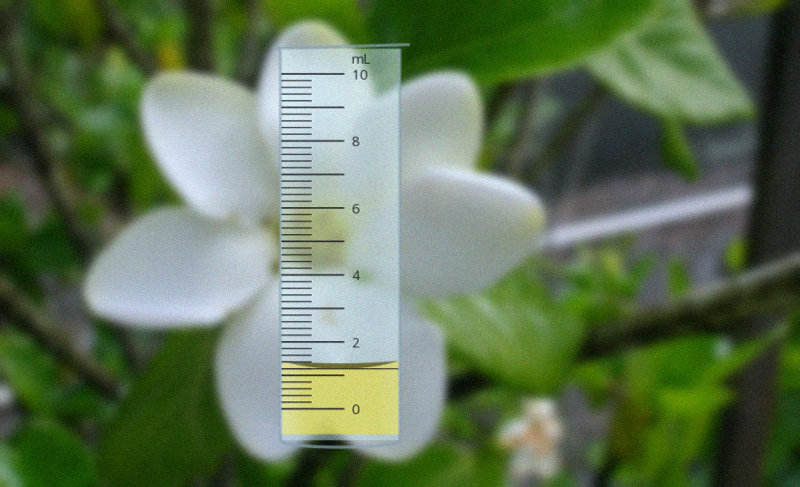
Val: 1.2
